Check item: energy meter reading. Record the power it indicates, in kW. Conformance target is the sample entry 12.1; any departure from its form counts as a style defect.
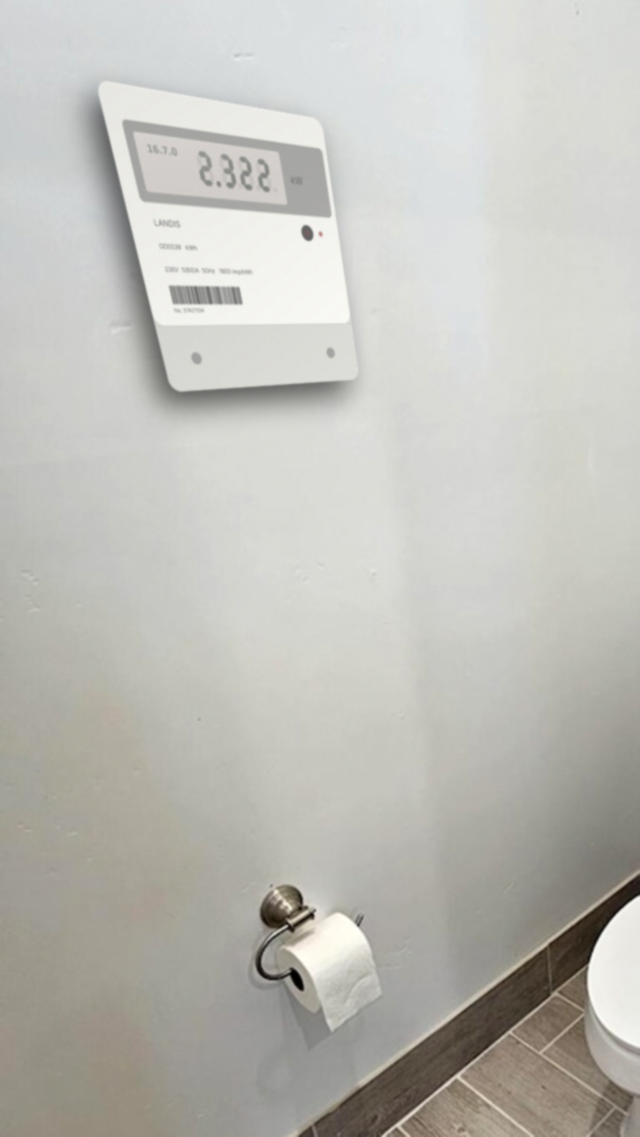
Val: 2.322
